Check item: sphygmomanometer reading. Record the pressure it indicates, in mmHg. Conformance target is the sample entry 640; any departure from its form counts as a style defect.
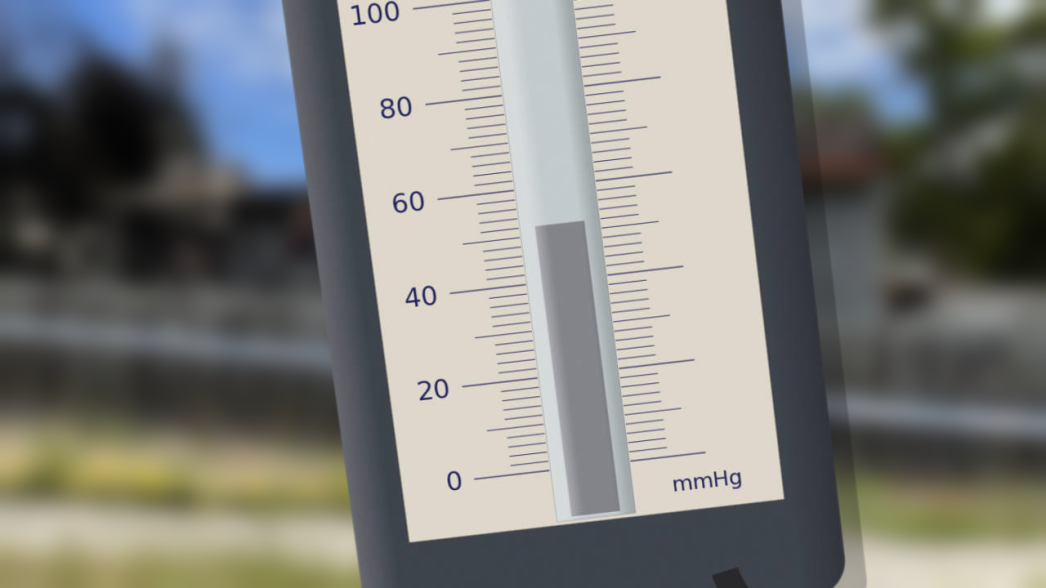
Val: 52
